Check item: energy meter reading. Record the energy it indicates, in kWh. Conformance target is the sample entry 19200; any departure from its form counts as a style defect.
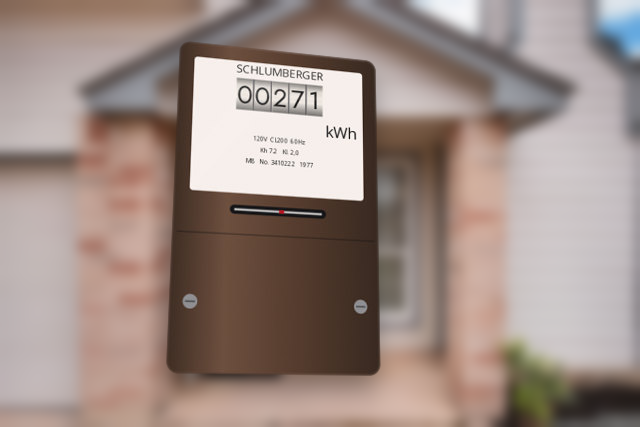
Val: 271
